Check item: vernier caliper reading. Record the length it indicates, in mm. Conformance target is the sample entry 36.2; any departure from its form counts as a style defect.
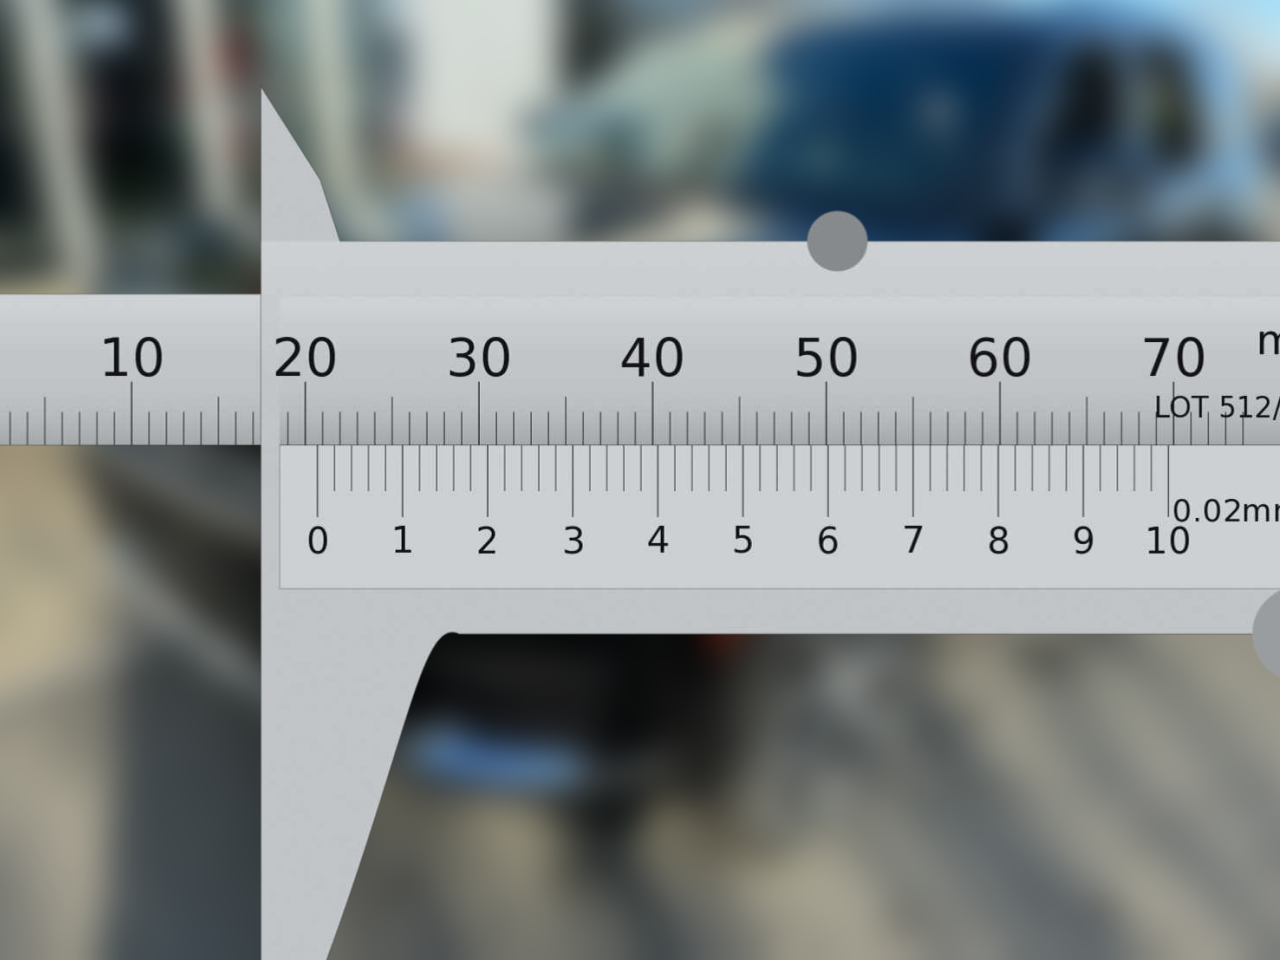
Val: 20.7
